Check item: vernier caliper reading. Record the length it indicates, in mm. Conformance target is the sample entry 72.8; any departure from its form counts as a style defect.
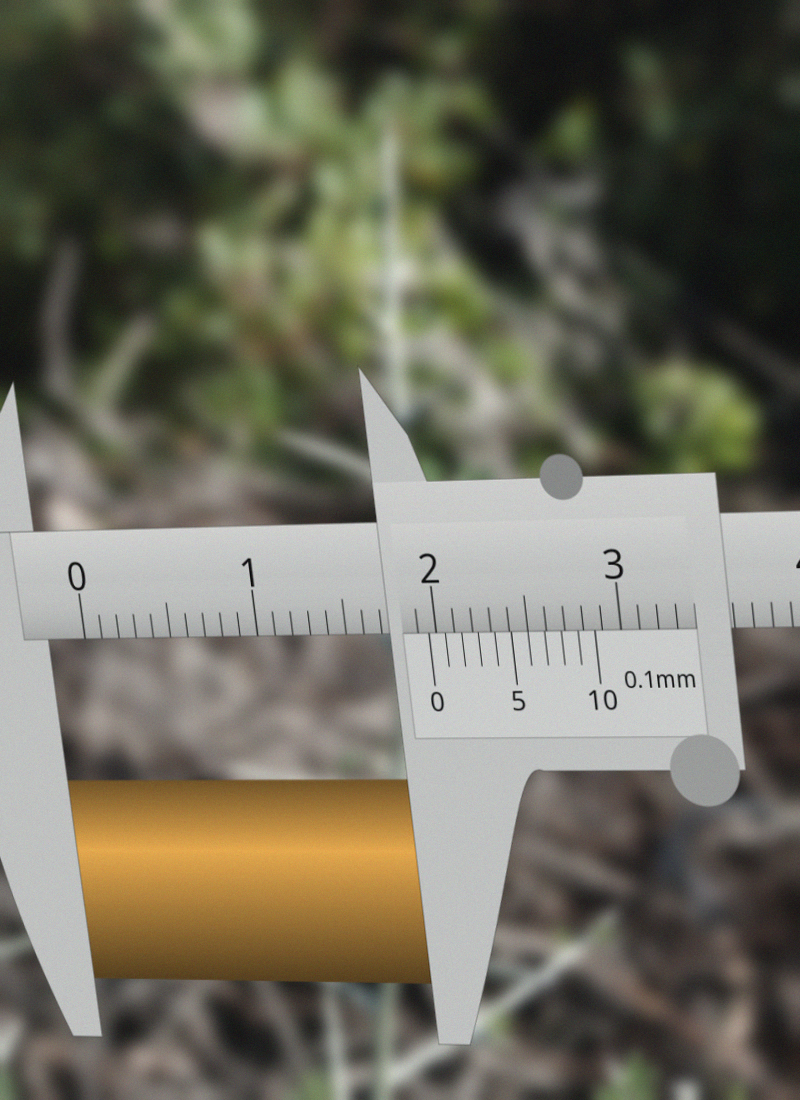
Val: 19.6
